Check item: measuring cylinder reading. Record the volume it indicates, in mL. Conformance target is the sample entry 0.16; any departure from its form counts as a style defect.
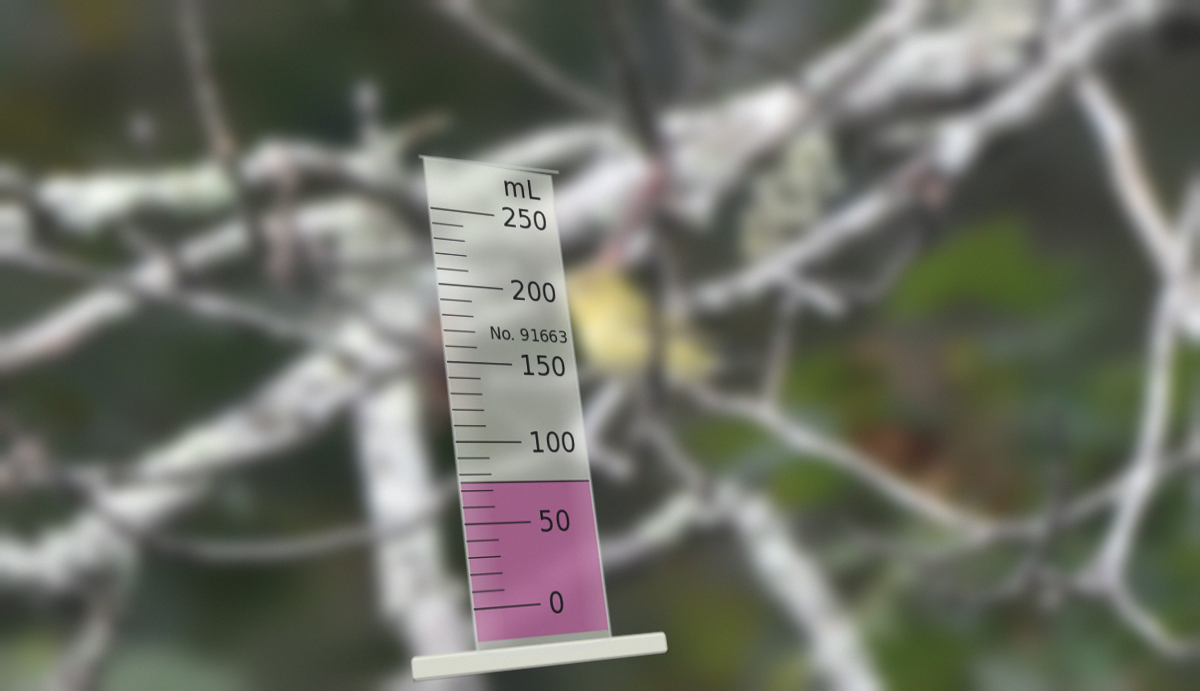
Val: 75
